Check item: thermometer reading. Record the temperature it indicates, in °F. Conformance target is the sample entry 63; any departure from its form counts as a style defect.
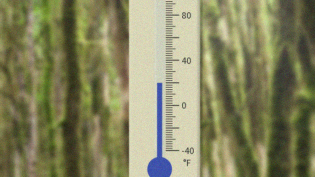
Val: 20
